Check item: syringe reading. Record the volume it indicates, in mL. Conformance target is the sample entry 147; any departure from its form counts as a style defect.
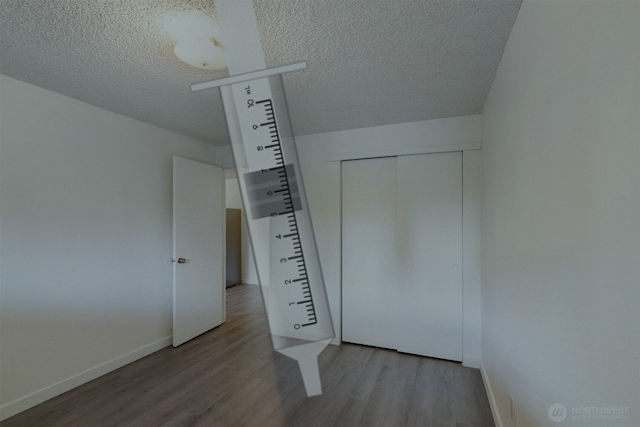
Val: 5
